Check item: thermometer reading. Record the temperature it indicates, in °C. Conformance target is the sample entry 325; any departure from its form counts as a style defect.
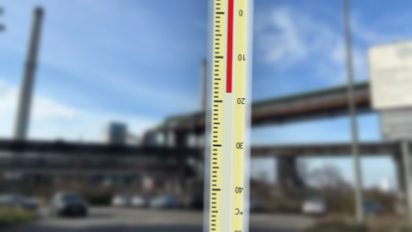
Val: 18
